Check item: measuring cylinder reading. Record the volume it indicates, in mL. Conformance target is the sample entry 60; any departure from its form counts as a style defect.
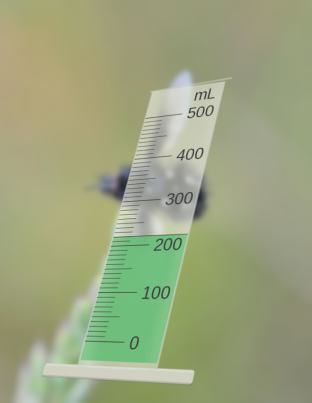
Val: 220
